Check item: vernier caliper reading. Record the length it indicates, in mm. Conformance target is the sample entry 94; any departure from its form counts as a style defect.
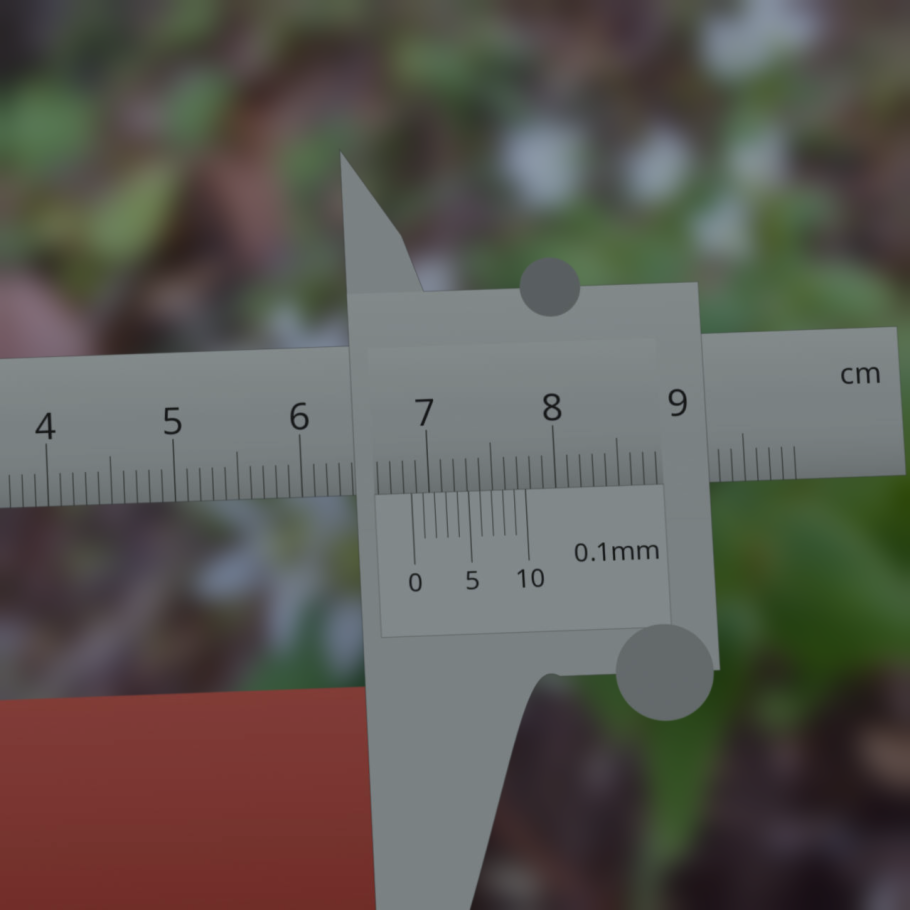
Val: 68.6
